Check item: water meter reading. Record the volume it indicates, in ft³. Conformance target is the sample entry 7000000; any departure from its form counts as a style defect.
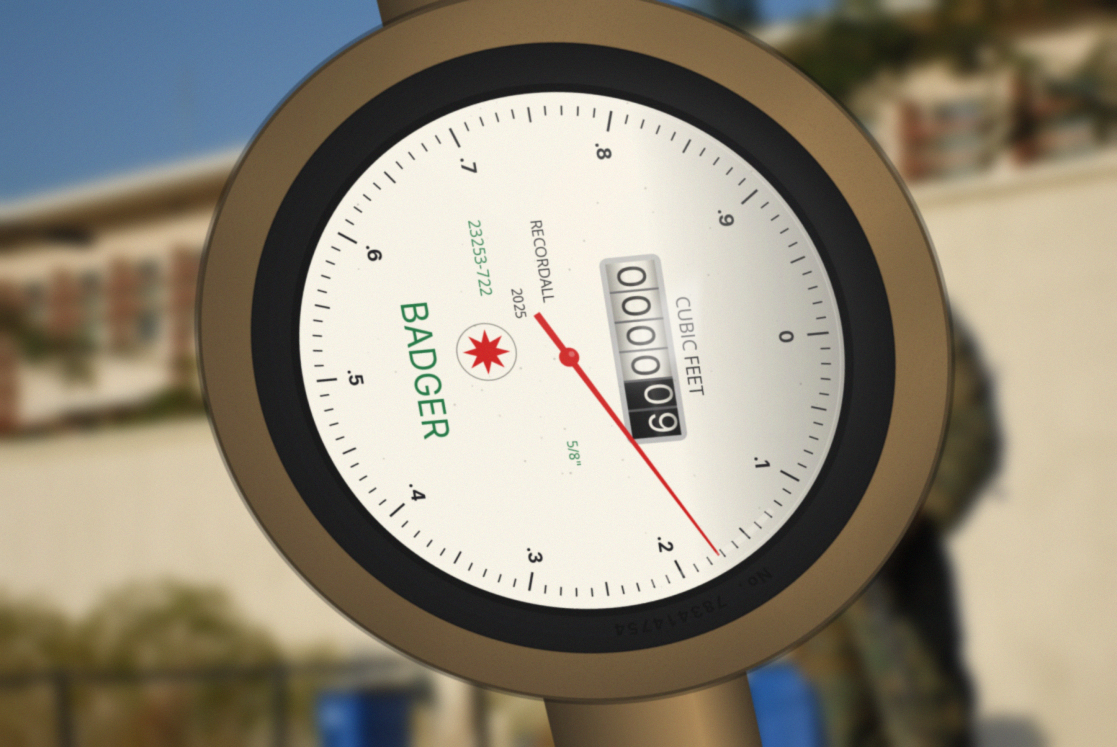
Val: 9.17
